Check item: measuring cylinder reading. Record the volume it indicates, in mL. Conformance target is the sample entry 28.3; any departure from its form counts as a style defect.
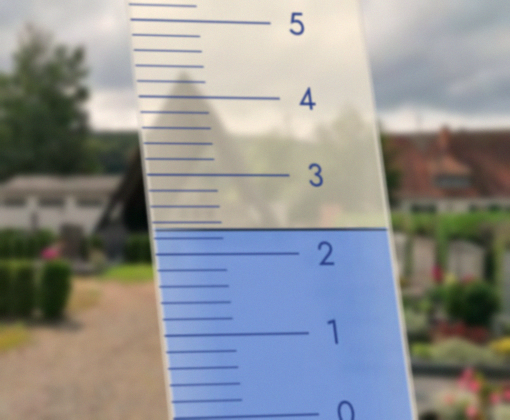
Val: 2.3
